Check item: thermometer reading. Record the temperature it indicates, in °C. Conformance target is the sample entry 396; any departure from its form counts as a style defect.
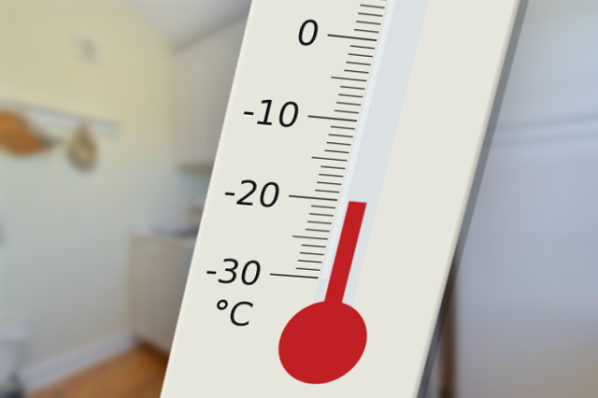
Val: -20
